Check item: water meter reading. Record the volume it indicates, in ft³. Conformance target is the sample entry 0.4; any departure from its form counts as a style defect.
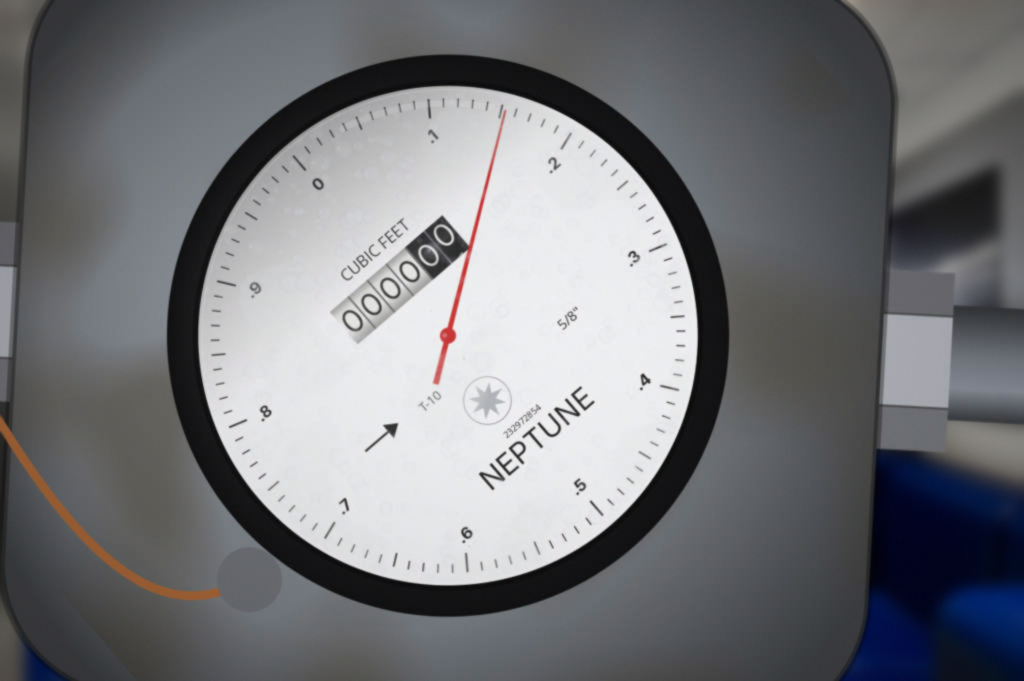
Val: 0.15
